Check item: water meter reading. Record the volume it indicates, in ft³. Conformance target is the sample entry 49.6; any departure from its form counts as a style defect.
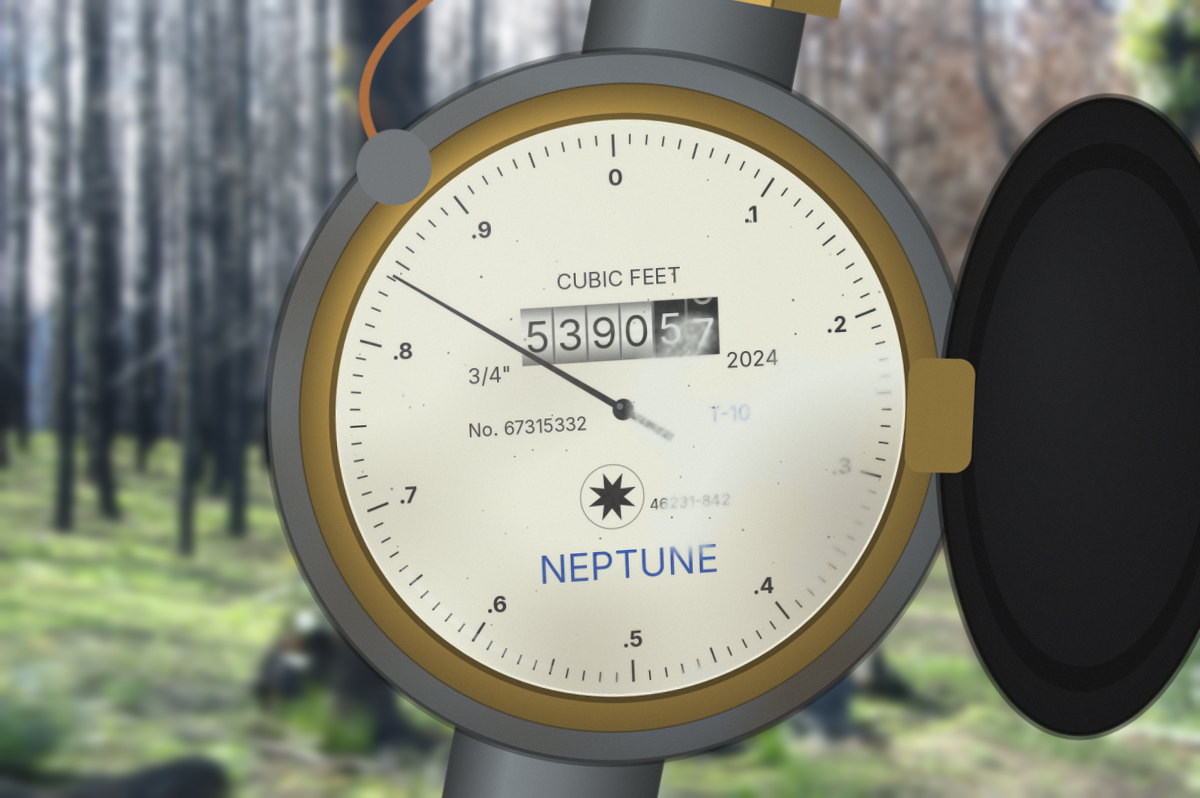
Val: 539056.84
